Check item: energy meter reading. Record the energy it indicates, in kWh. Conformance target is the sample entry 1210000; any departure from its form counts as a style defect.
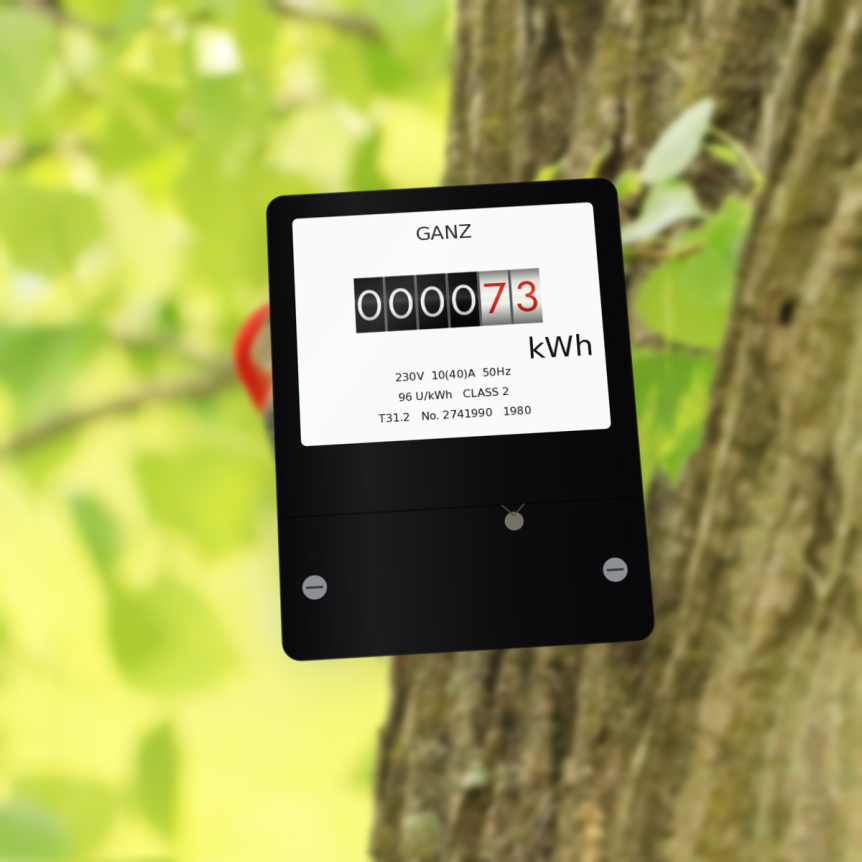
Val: 0.73
